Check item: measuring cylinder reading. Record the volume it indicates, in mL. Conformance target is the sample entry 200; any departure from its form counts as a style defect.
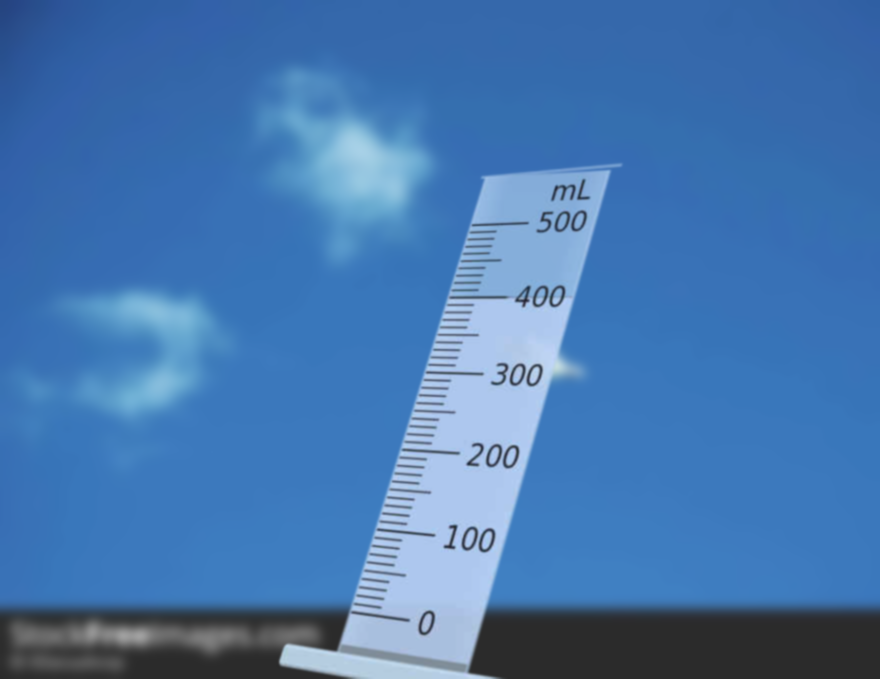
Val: 400
